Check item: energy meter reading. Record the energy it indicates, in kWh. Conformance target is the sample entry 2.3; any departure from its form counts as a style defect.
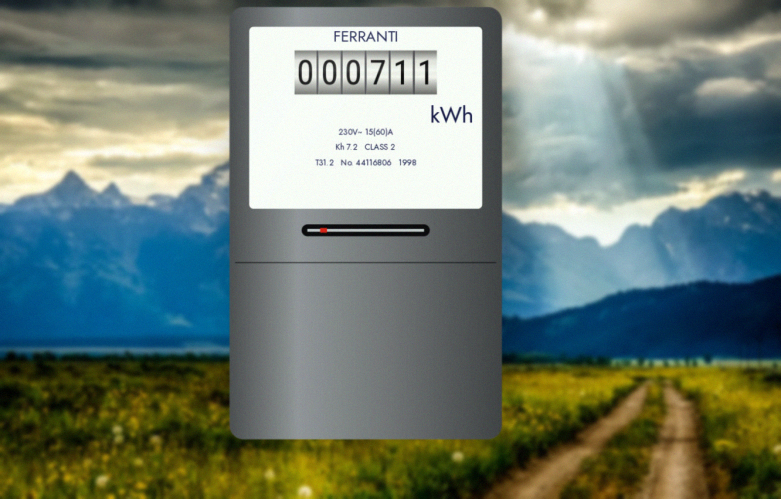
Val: 711
